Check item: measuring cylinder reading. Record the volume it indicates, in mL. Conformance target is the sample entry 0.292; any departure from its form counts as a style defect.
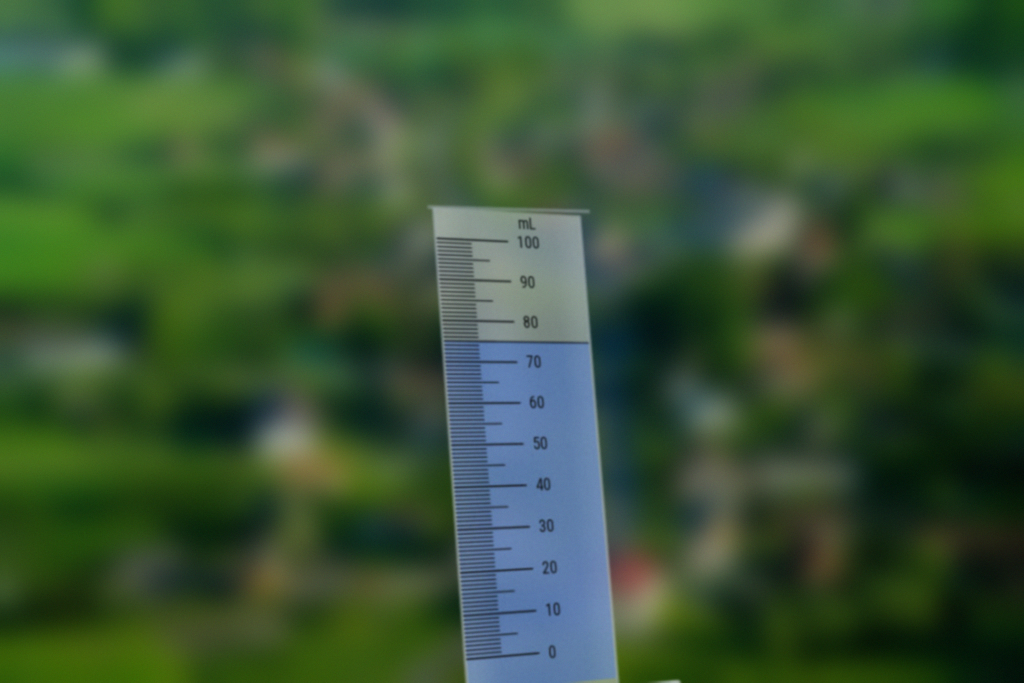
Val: 75
